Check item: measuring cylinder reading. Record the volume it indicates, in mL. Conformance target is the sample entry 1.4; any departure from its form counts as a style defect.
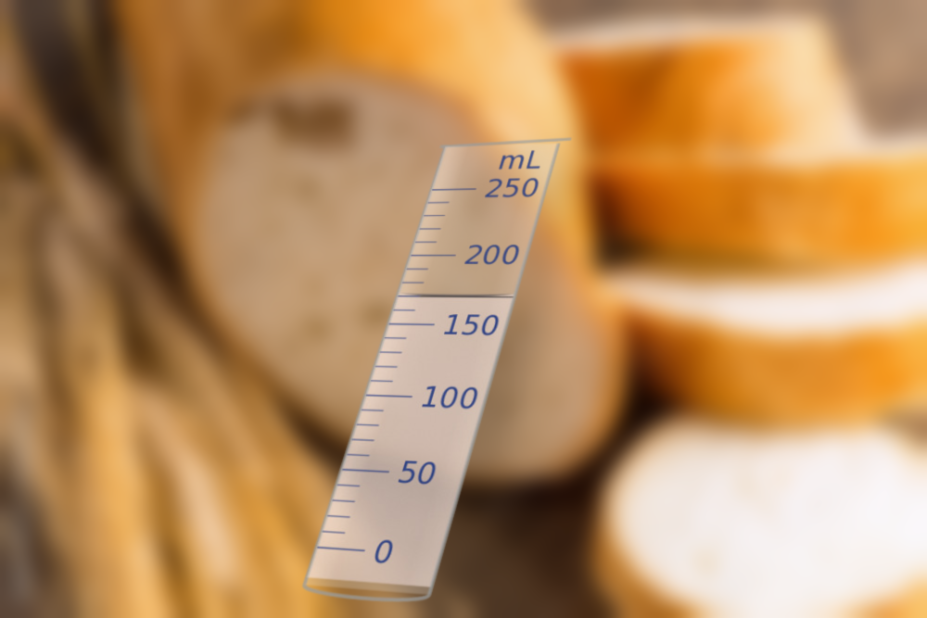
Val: 170
